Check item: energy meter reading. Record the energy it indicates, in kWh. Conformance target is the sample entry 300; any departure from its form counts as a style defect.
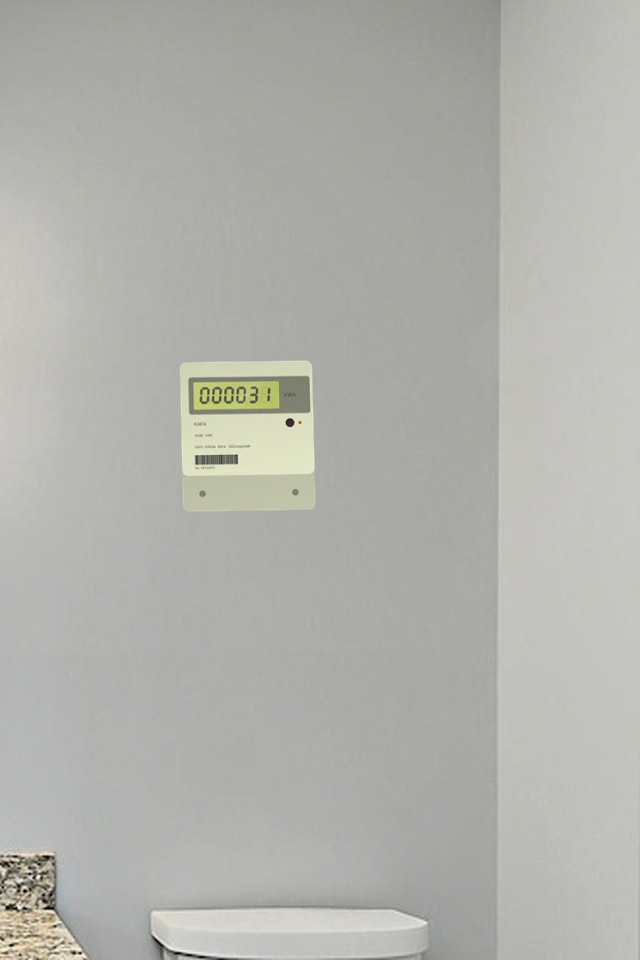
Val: 31
